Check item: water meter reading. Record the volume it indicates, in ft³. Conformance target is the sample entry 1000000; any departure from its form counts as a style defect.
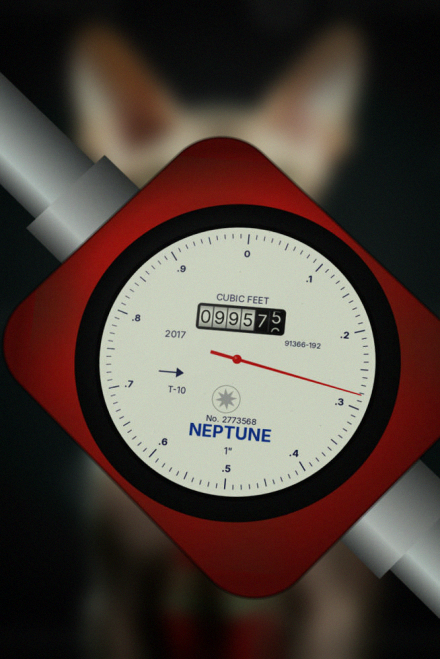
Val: 99575.28
